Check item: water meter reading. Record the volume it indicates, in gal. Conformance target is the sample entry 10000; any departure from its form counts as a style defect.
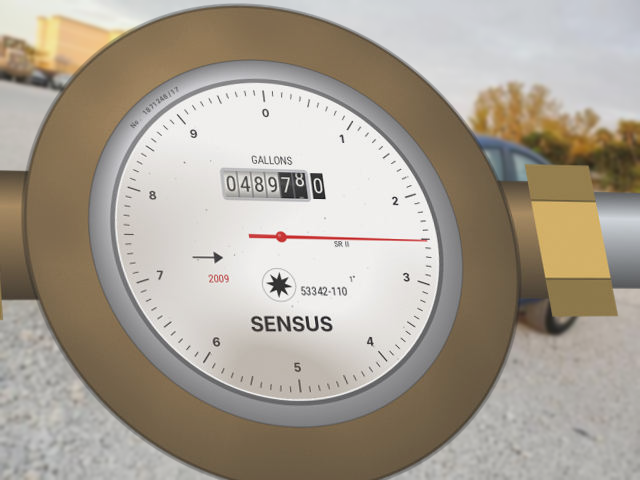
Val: 489782.5
